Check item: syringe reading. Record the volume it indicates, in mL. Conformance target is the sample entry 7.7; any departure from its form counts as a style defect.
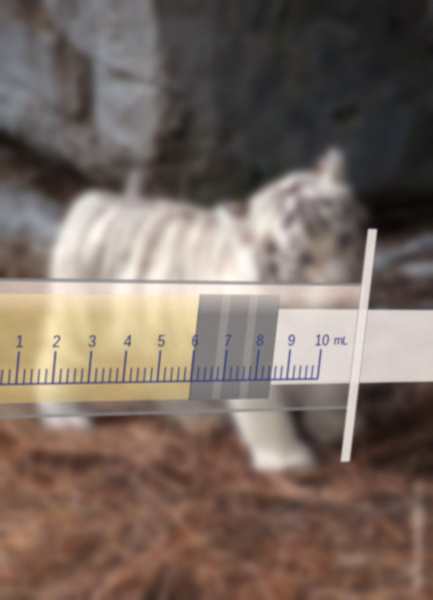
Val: 6
